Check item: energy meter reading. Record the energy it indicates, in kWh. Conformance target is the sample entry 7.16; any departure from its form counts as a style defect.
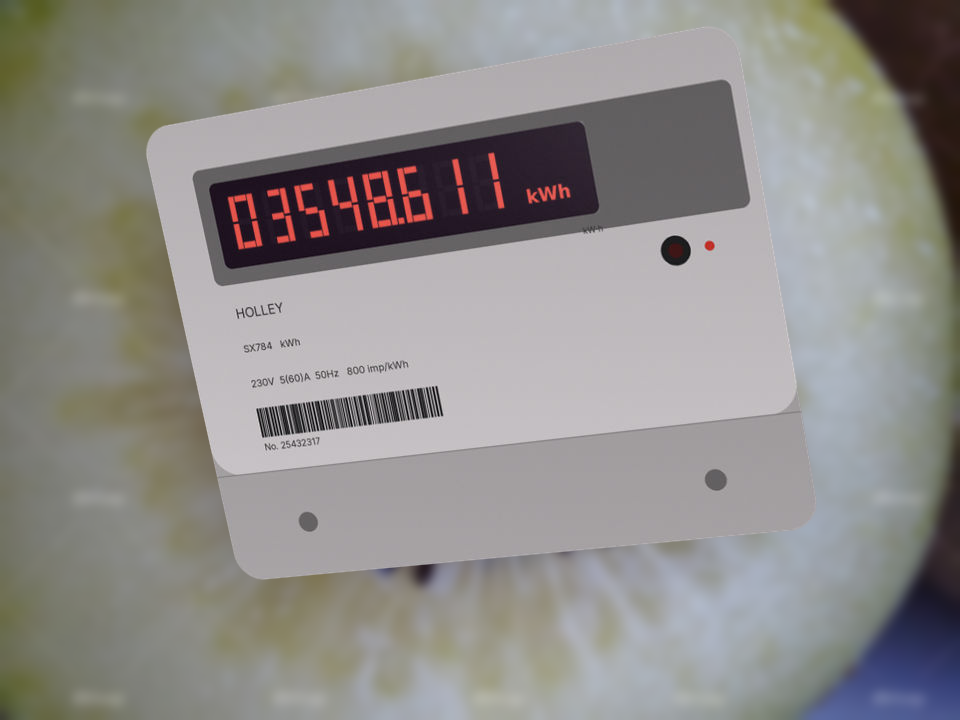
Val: 3548.611
